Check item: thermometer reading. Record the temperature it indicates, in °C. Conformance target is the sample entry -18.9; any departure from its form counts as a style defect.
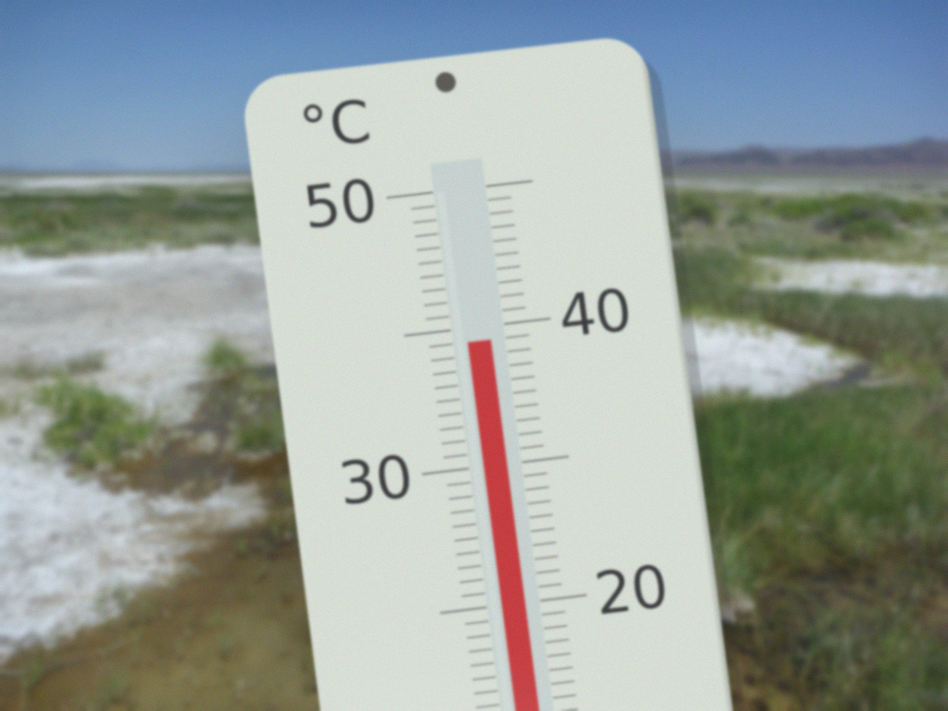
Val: 39
